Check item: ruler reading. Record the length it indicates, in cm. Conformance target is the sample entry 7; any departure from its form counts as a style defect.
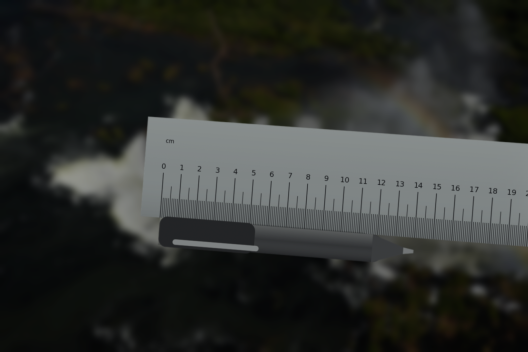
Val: 14
